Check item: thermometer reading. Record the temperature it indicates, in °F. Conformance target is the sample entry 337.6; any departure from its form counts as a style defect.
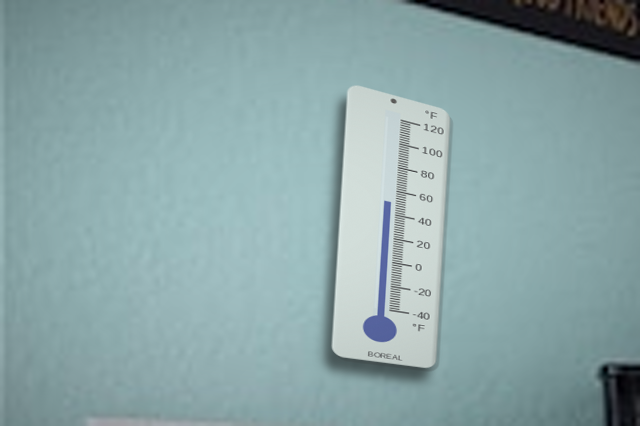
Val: 50
